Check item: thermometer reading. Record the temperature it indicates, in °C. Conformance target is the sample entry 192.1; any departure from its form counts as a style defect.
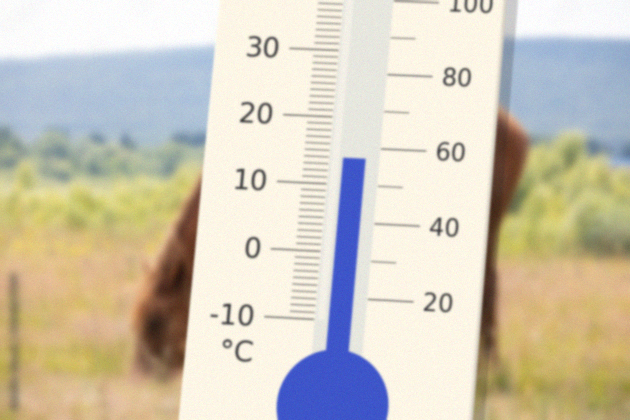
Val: 14
